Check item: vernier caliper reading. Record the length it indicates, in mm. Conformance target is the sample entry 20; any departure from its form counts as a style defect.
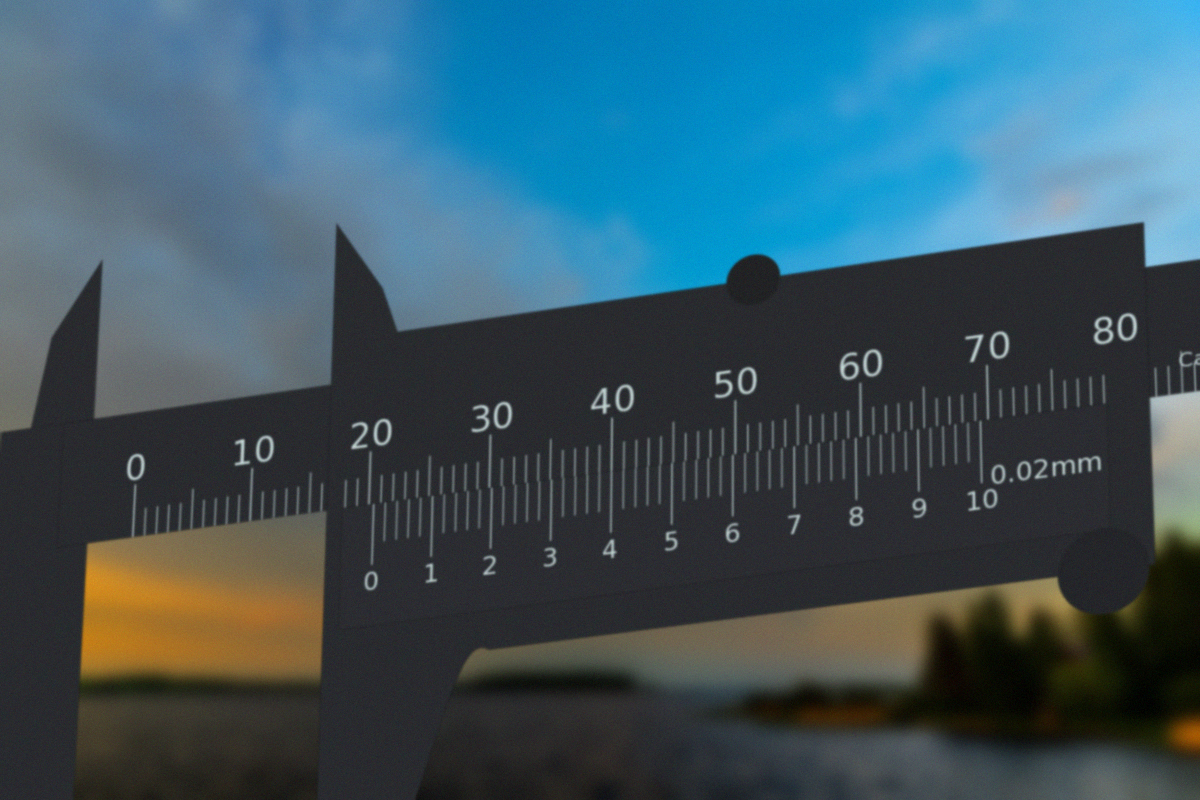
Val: 20.4
